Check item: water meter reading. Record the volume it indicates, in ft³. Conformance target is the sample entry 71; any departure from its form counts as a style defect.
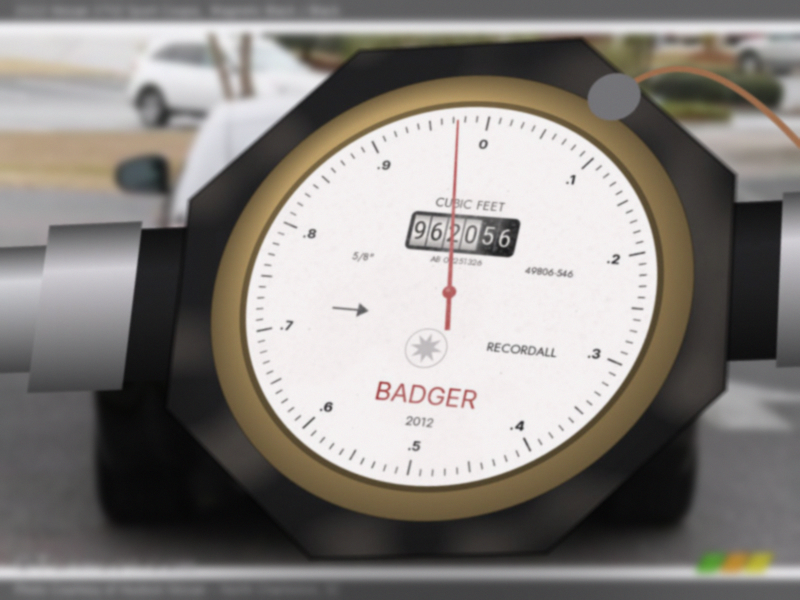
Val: 962055.97
